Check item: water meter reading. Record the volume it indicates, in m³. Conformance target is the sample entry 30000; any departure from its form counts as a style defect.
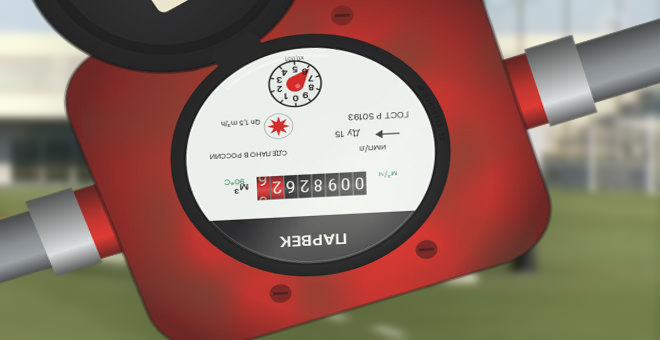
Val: 9826.256
